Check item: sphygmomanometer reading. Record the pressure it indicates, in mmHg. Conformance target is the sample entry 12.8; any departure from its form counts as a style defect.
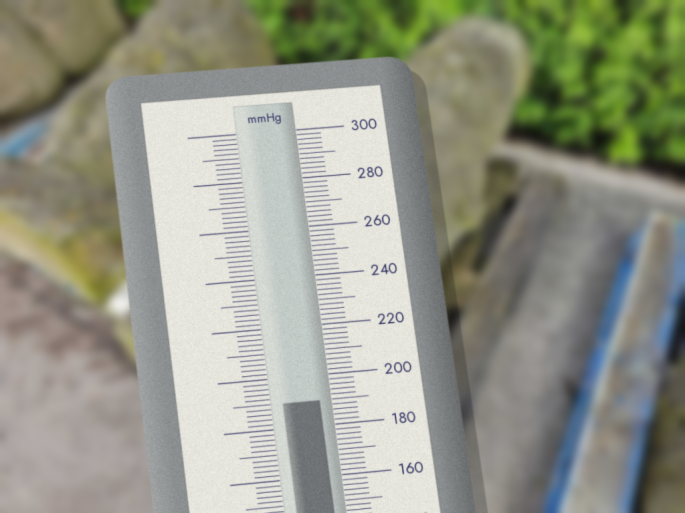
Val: 190
